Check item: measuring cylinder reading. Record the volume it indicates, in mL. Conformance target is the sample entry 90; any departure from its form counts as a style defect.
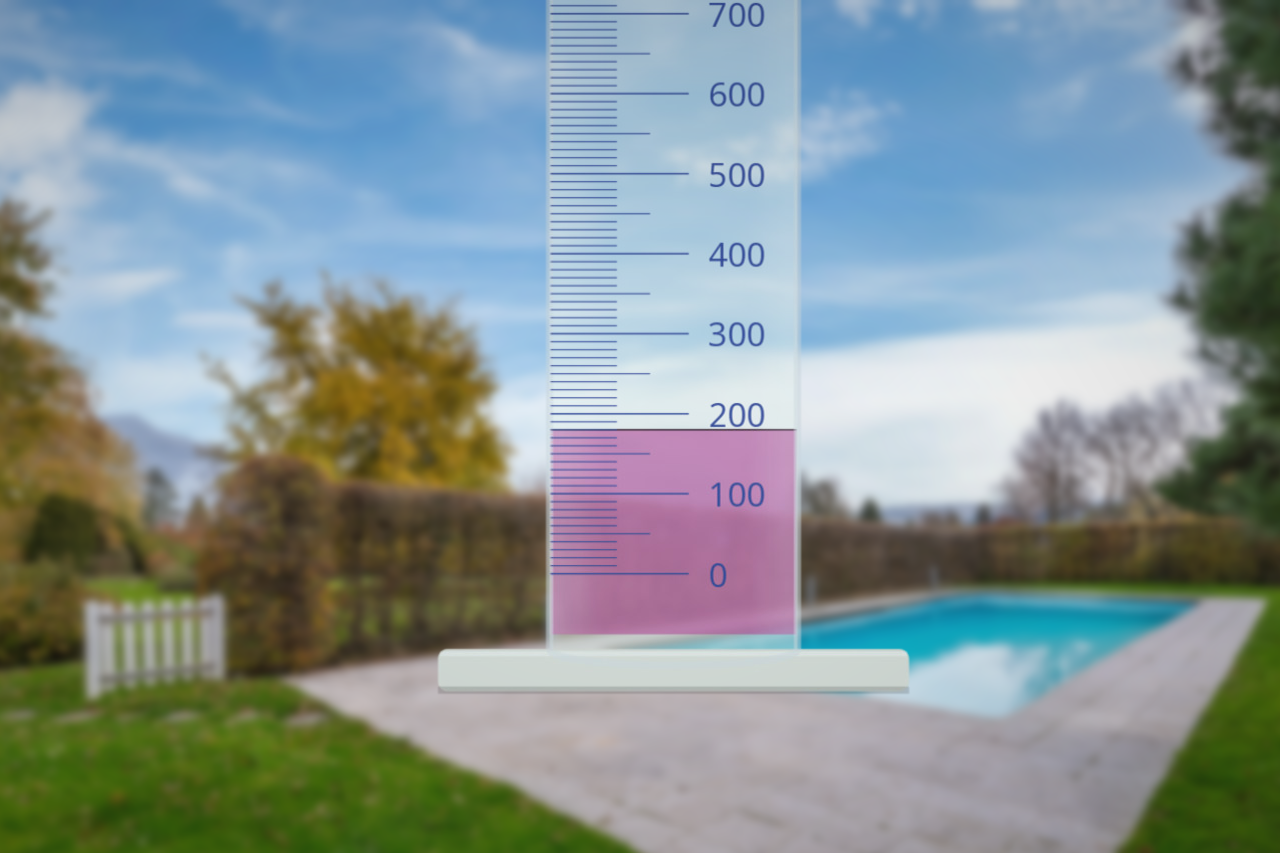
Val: 180
